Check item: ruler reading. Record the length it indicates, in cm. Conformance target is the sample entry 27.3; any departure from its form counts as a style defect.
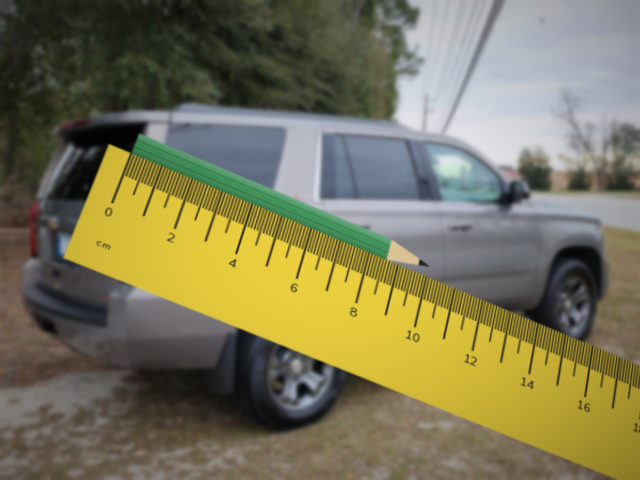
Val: 10
